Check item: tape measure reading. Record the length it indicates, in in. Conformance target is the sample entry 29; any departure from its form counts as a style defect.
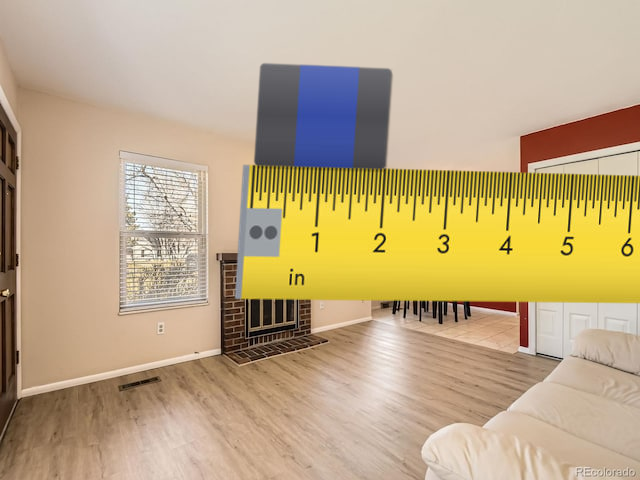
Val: 2
